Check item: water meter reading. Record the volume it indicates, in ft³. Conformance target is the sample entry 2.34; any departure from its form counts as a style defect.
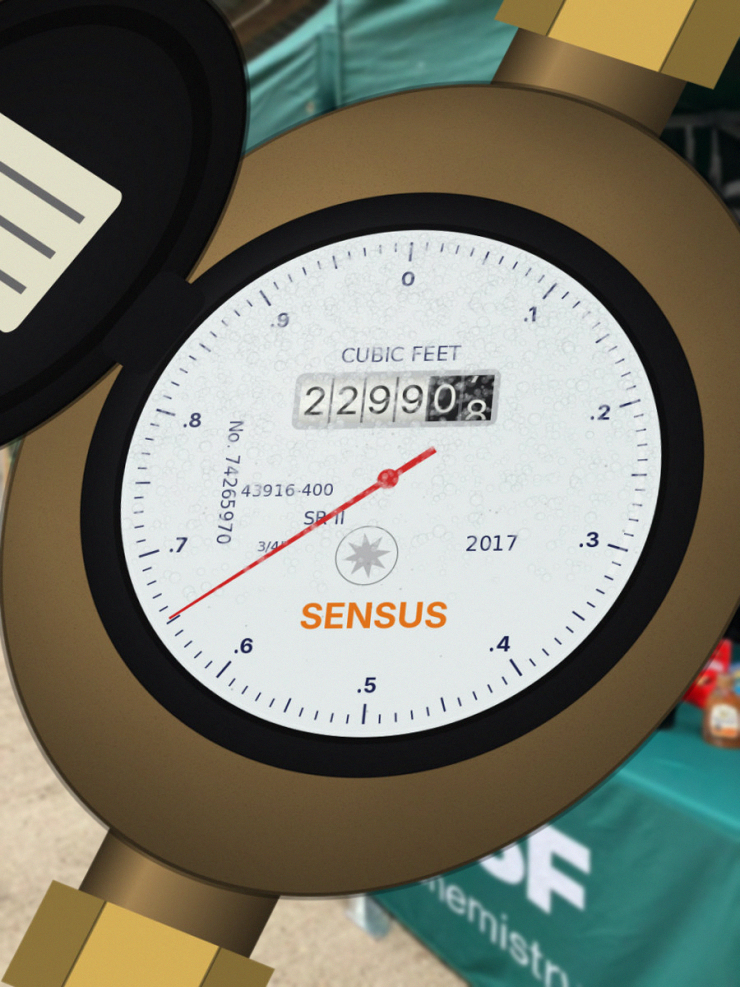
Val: 229907.65
